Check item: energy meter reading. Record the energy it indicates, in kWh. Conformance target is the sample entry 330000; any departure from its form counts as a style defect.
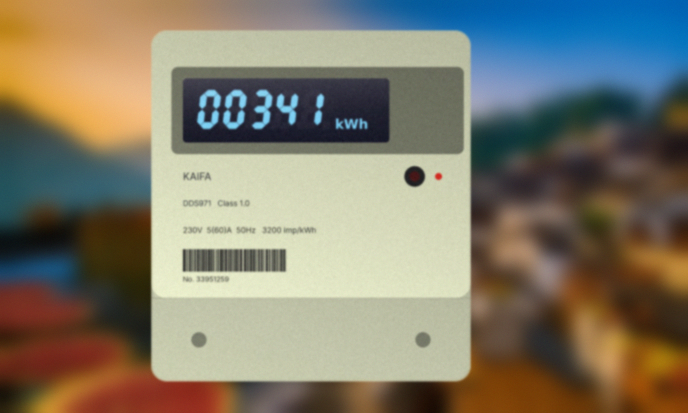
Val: 341
